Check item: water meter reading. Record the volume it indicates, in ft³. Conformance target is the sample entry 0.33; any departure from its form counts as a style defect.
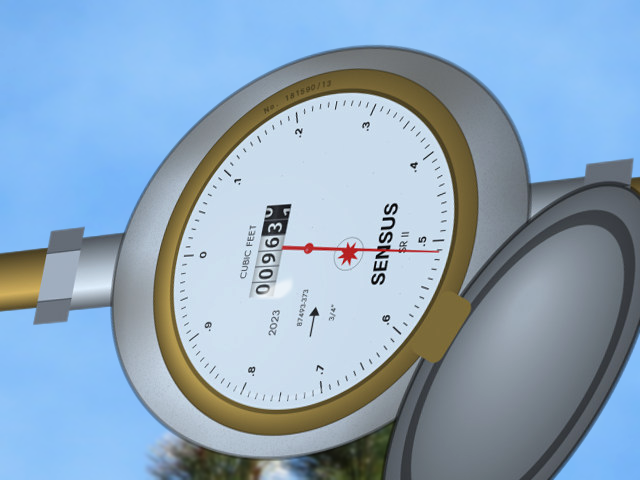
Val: 9630.51
